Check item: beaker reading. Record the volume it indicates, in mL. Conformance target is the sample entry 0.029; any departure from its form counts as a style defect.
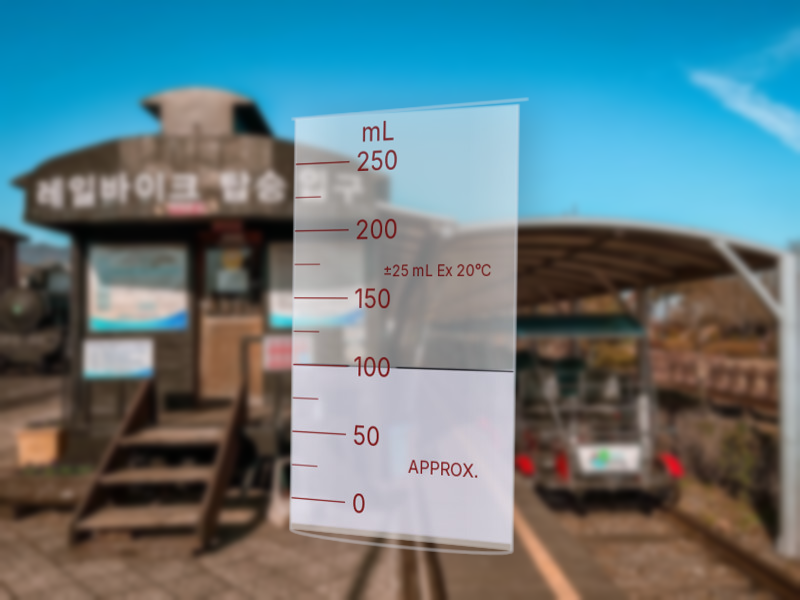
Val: 100
